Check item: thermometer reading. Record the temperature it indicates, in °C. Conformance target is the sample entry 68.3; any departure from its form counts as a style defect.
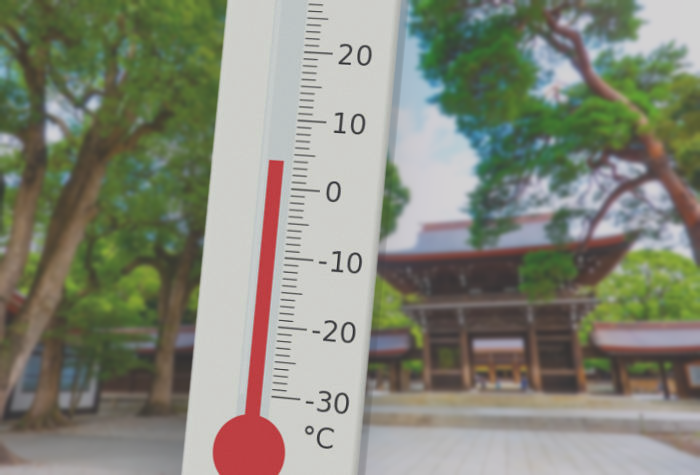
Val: 4
